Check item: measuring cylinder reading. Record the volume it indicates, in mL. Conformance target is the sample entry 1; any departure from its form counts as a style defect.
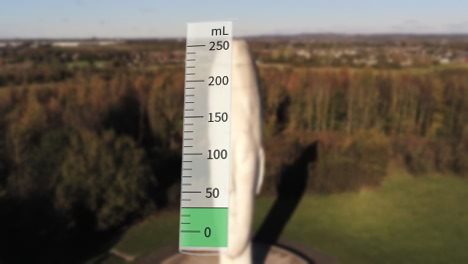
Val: 30
